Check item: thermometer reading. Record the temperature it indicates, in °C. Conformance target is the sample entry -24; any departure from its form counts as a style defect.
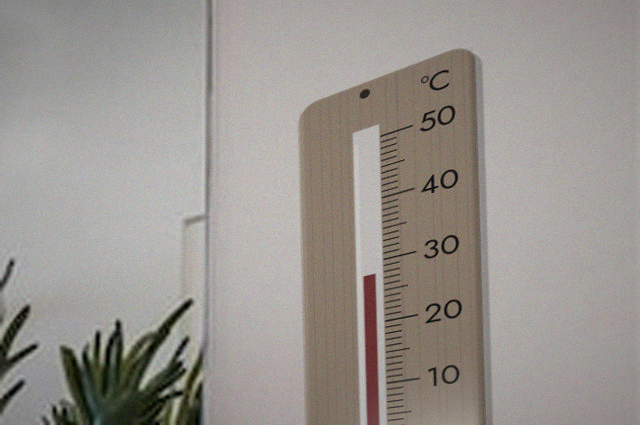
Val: 28
